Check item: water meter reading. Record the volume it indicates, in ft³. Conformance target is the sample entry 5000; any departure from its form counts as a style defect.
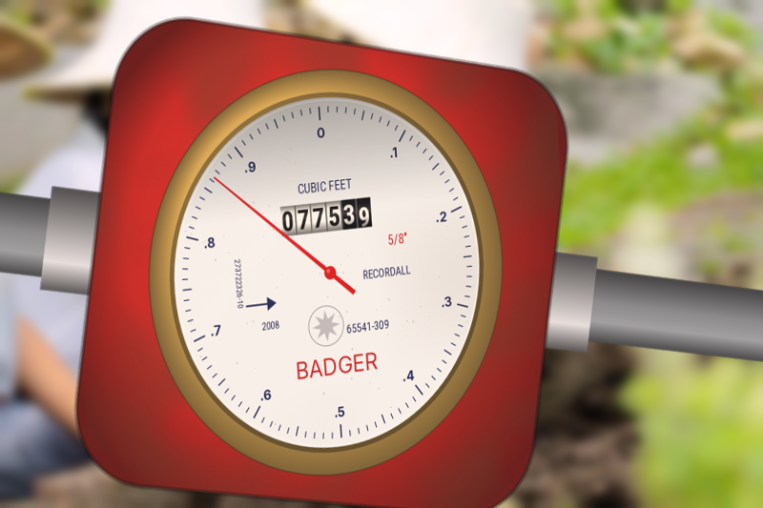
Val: 77538.86
